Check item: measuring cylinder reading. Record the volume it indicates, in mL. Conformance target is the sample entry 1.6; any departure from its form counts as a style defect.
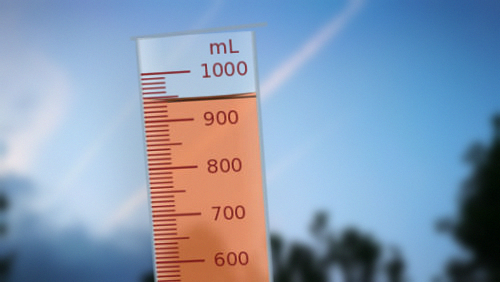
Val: 940
